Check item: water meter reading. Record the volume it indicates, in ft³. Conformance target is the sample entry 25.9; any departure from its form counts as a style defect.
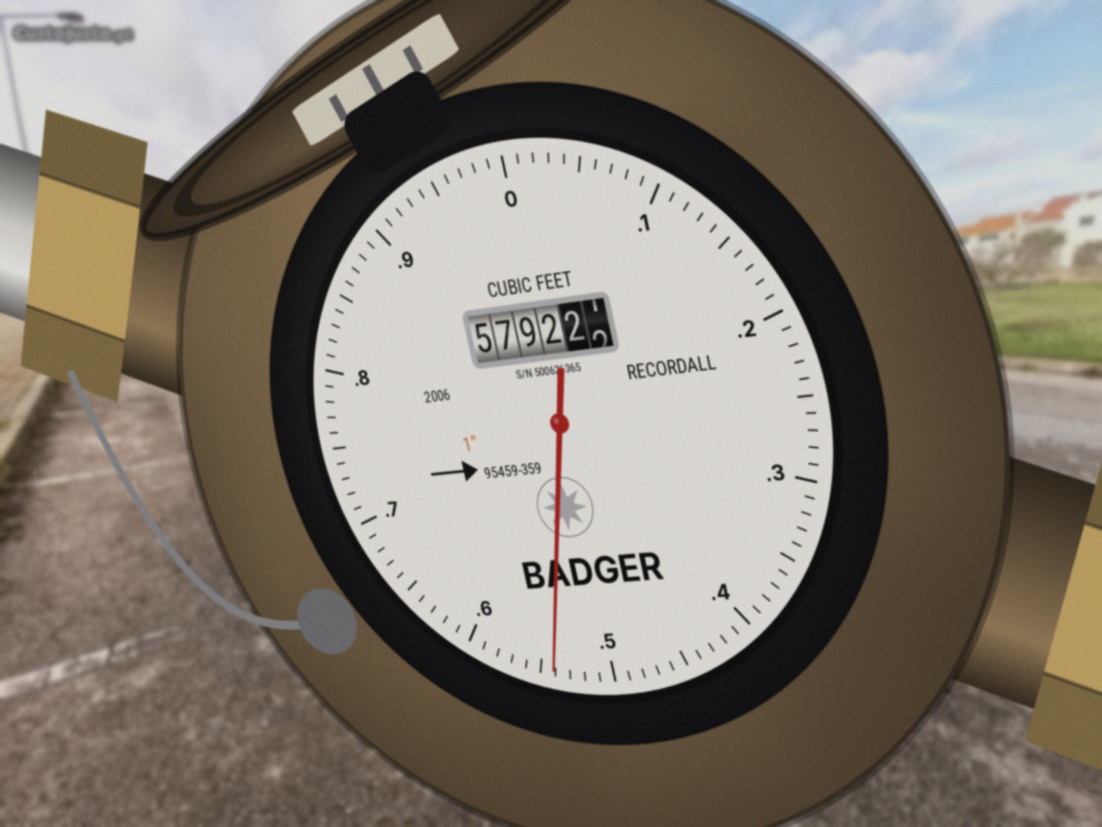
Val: 579221.54
